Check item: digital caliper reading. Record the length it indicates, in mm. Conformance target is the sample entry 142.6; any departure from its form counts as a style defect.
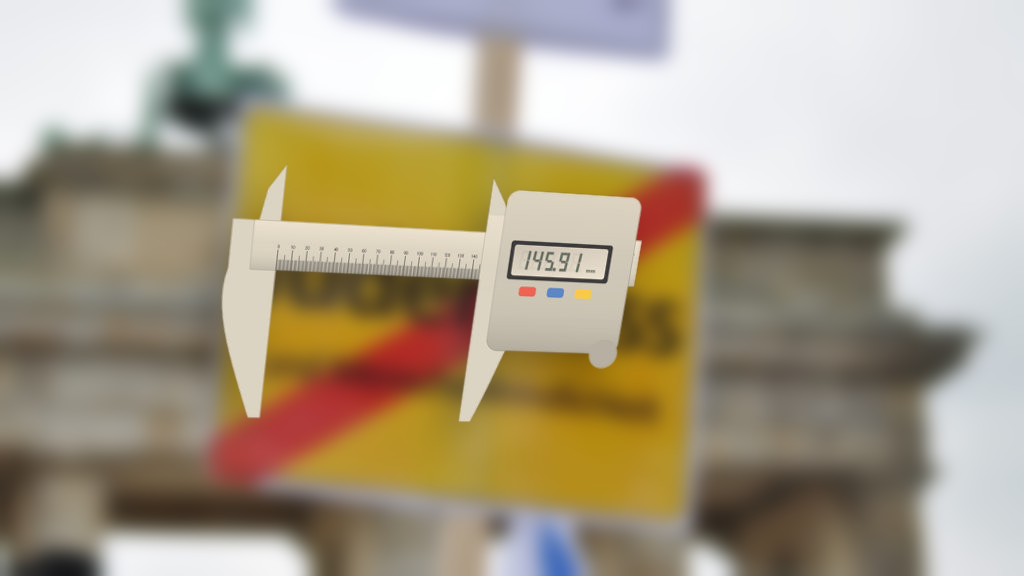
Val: 145.91
